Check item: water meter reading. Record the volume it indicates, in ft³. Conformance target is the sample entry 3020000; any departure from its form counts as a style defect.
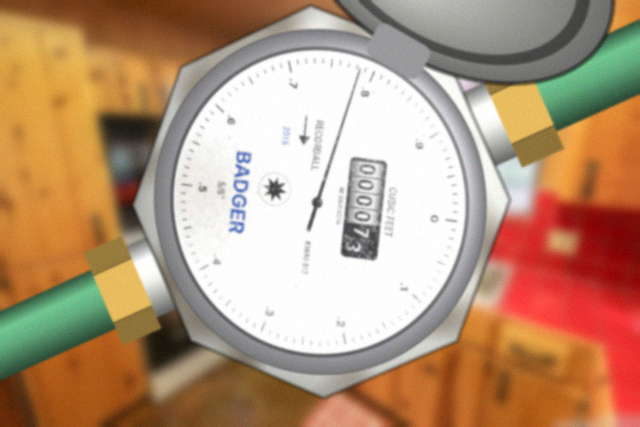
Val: 72.78
